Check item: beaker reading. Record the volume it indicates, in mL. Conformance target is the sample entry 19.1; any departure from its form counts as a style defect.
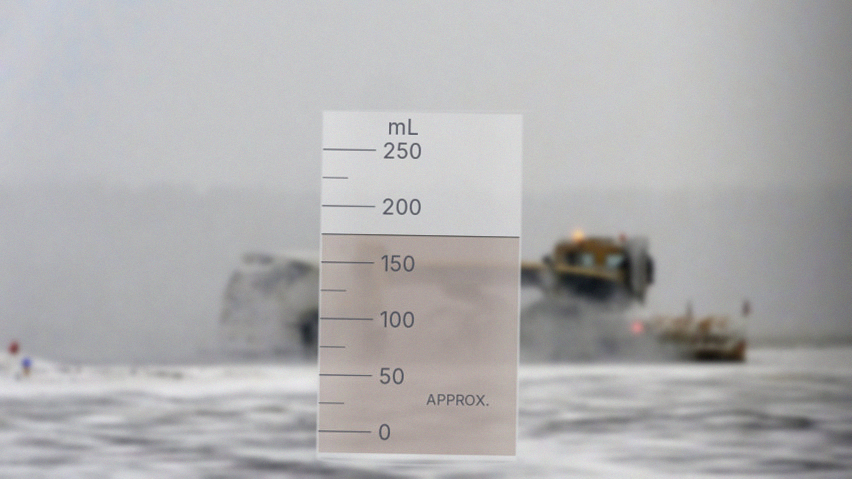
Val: 175
